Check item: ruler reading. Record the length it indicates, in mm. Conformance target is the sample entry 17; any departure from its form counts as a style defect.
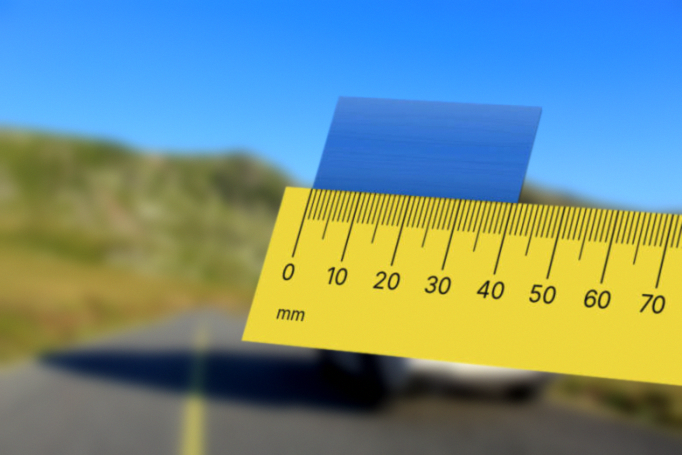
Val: 41
